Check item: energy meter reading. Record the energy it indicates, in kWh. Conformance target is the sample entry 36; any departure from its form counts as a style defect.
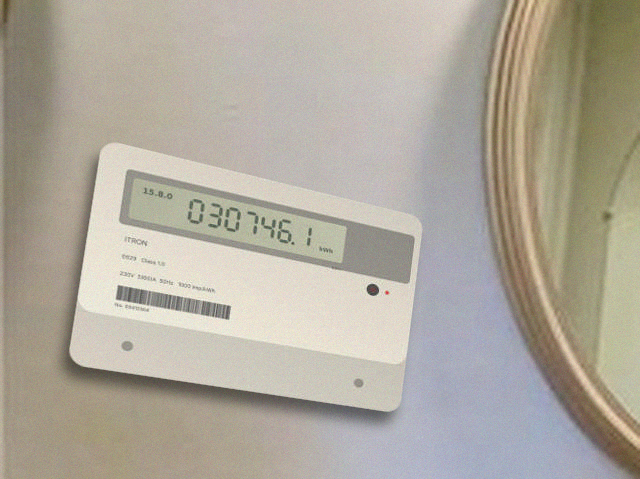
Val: 30746.1
